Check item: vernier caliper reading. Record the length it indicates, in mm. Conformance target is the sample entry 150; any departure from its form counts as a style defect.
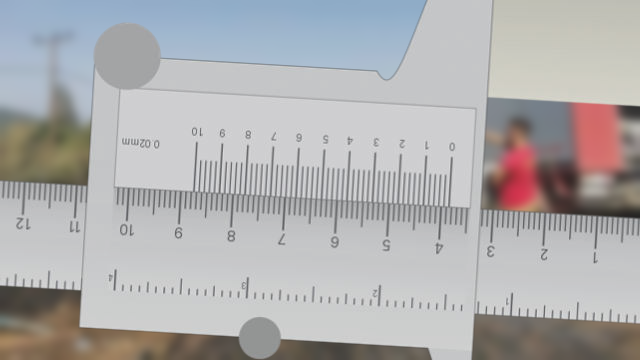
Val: 38.5
